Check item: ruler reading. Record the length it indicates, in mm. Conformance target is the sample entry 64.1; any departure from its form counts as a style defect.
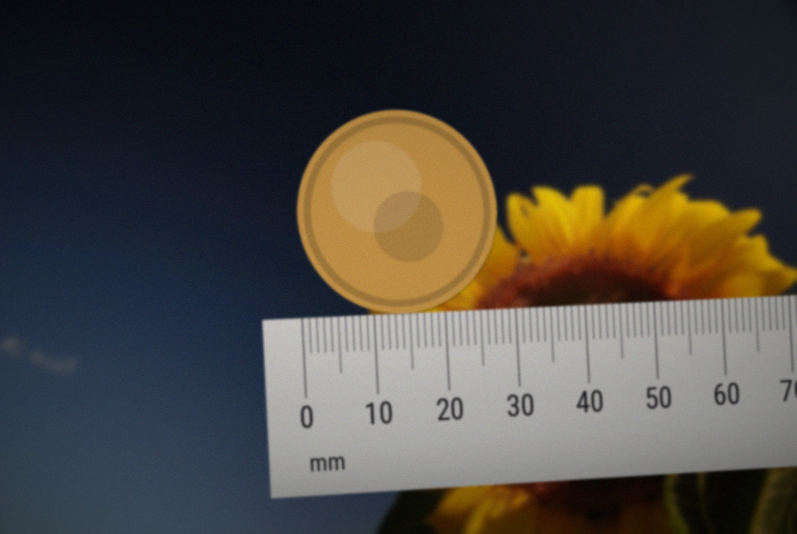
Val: 28
